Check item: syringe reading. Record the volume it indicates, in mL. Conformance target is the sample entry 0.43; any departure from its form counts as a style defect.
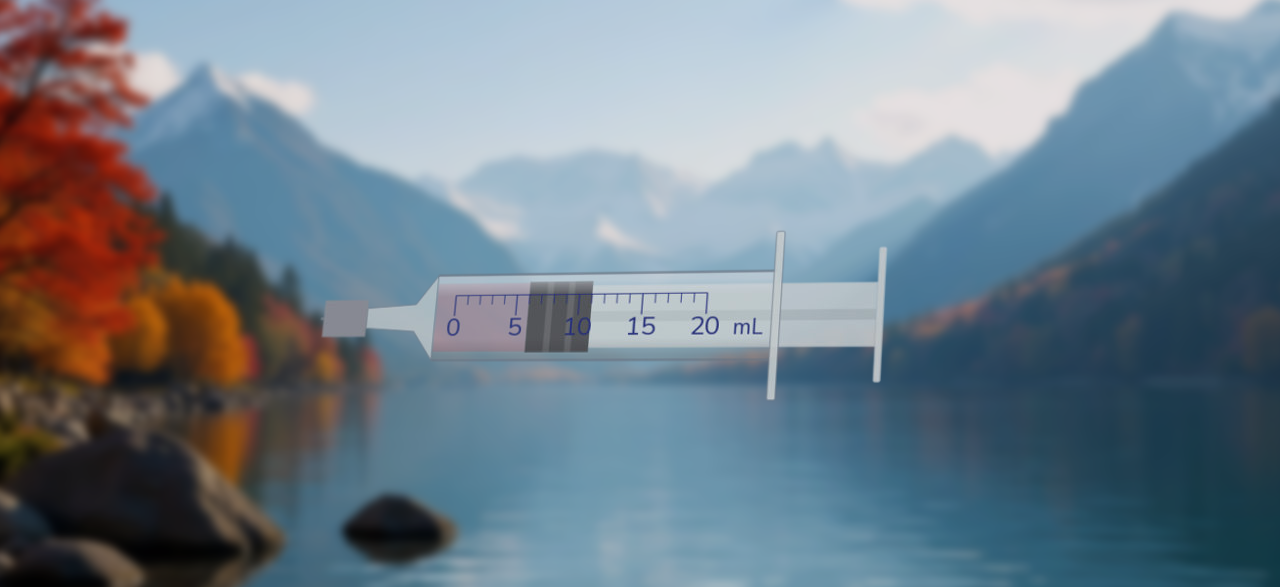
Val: 6
